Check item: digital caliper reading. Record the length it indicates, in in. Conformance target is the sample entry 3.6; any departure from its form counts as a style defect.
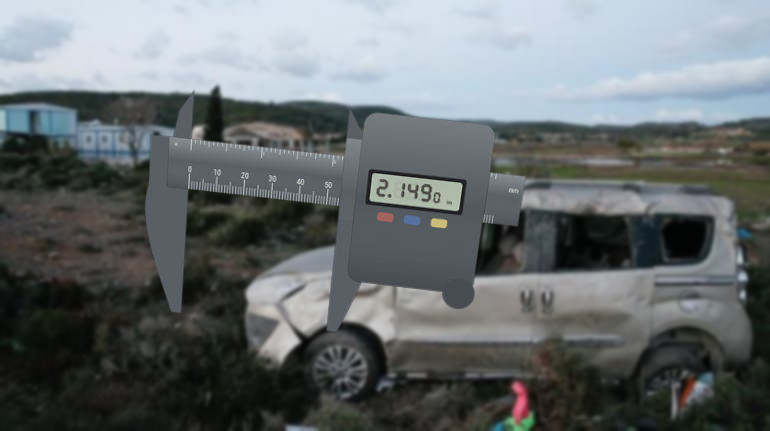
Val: 2.1490
